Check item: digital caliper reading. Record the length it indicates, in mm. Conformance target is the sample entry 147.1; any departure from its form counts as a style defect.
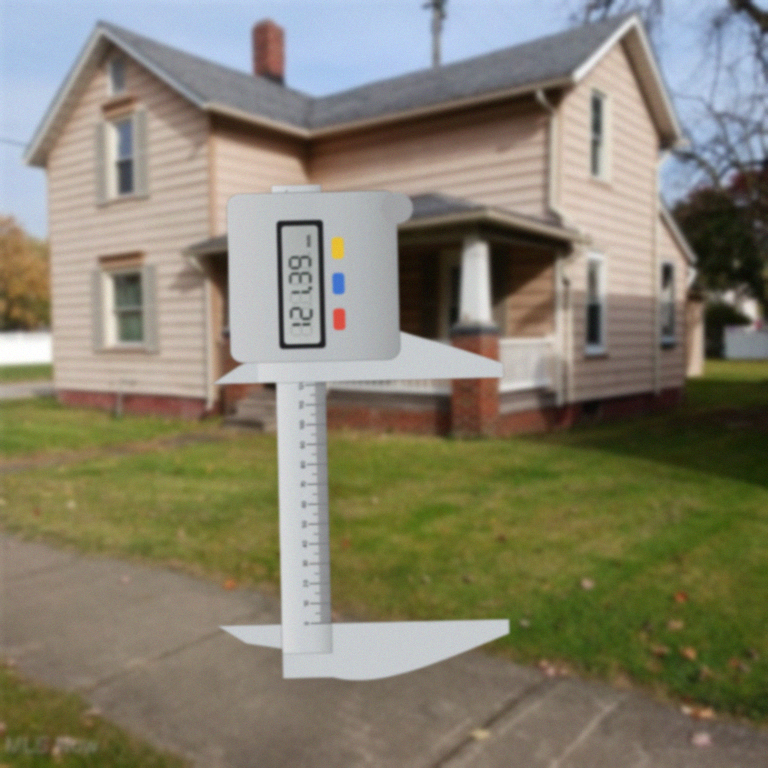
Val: 121.39
